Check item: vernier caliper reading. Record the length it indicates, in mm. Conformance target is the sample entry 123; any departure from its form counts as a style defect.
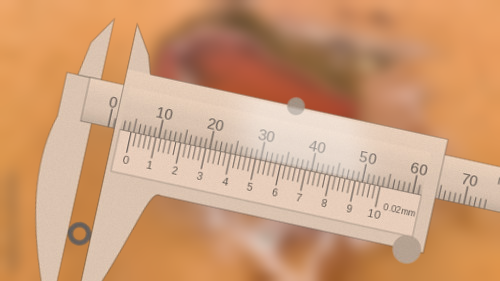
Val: 4.5
